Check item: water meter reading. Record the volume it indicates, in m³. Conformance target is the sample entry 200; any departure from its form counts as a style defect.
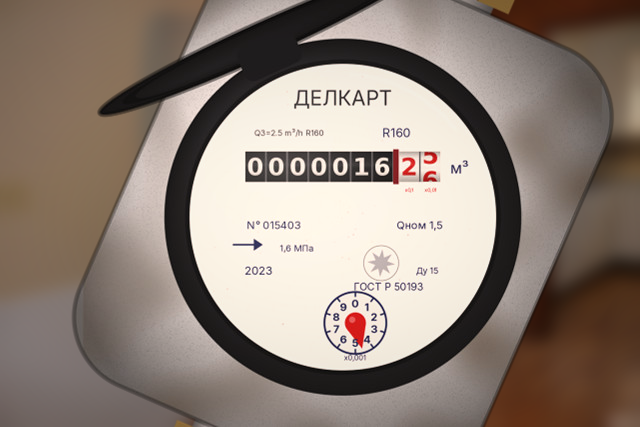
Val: 16.254
